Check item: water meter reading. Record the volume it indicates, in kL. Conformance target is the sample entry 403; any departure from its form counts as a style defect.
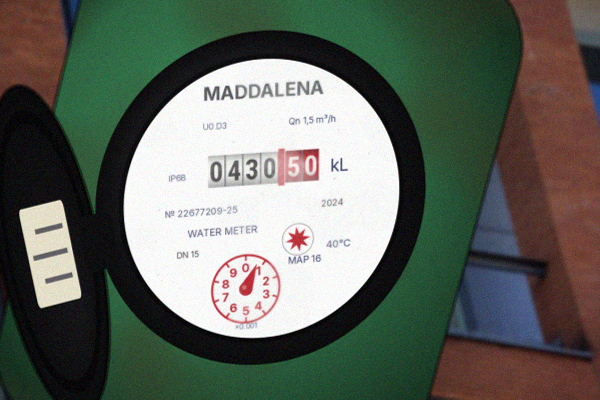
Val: 430.500
